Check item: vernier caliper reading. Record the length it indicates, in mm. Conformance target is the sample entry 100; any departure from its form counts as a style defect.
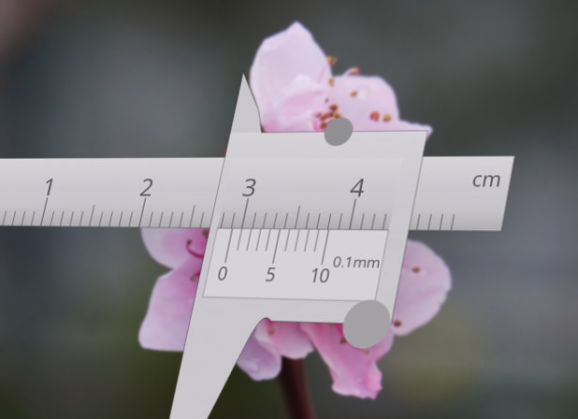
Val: 29.1
